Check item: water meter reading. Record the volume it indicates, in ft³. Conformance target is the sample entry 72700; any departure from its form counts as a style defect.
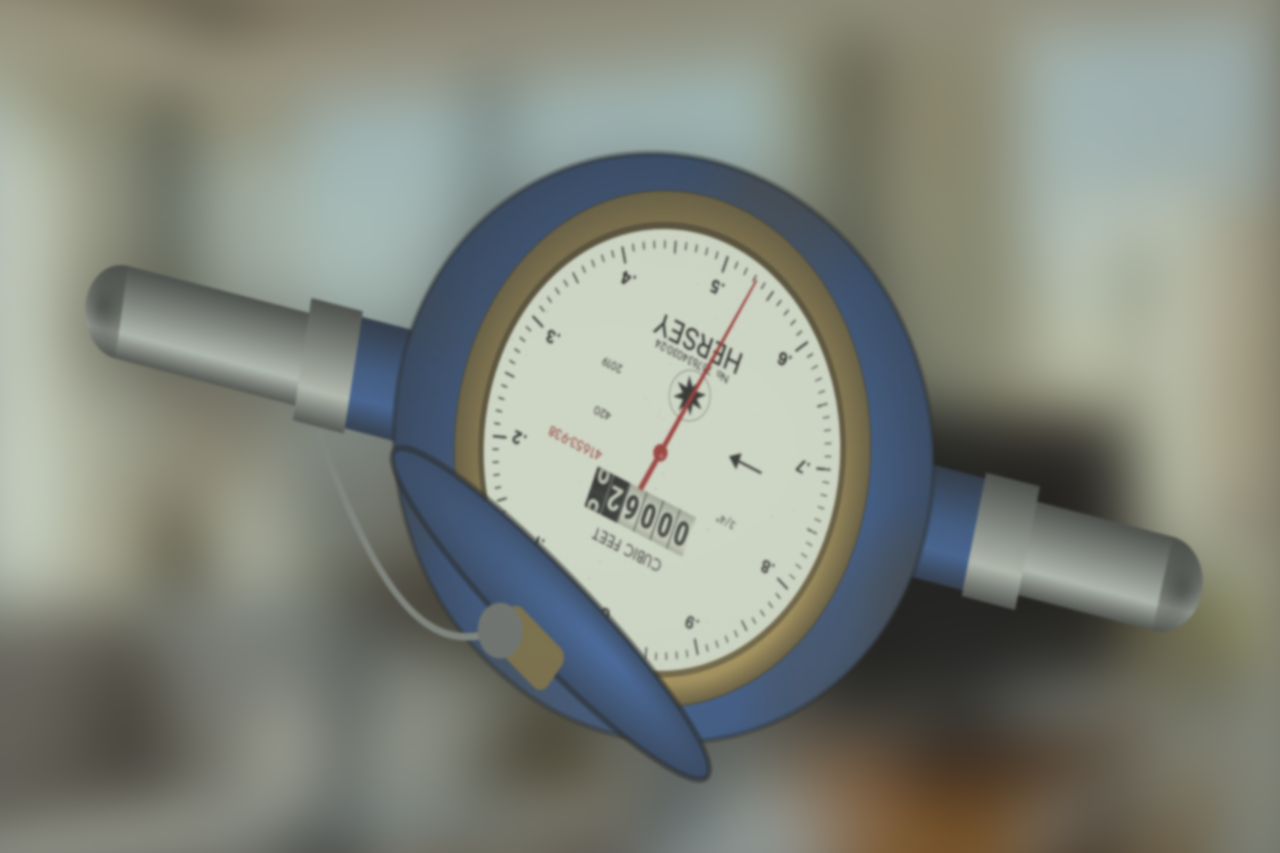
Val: 628.53
